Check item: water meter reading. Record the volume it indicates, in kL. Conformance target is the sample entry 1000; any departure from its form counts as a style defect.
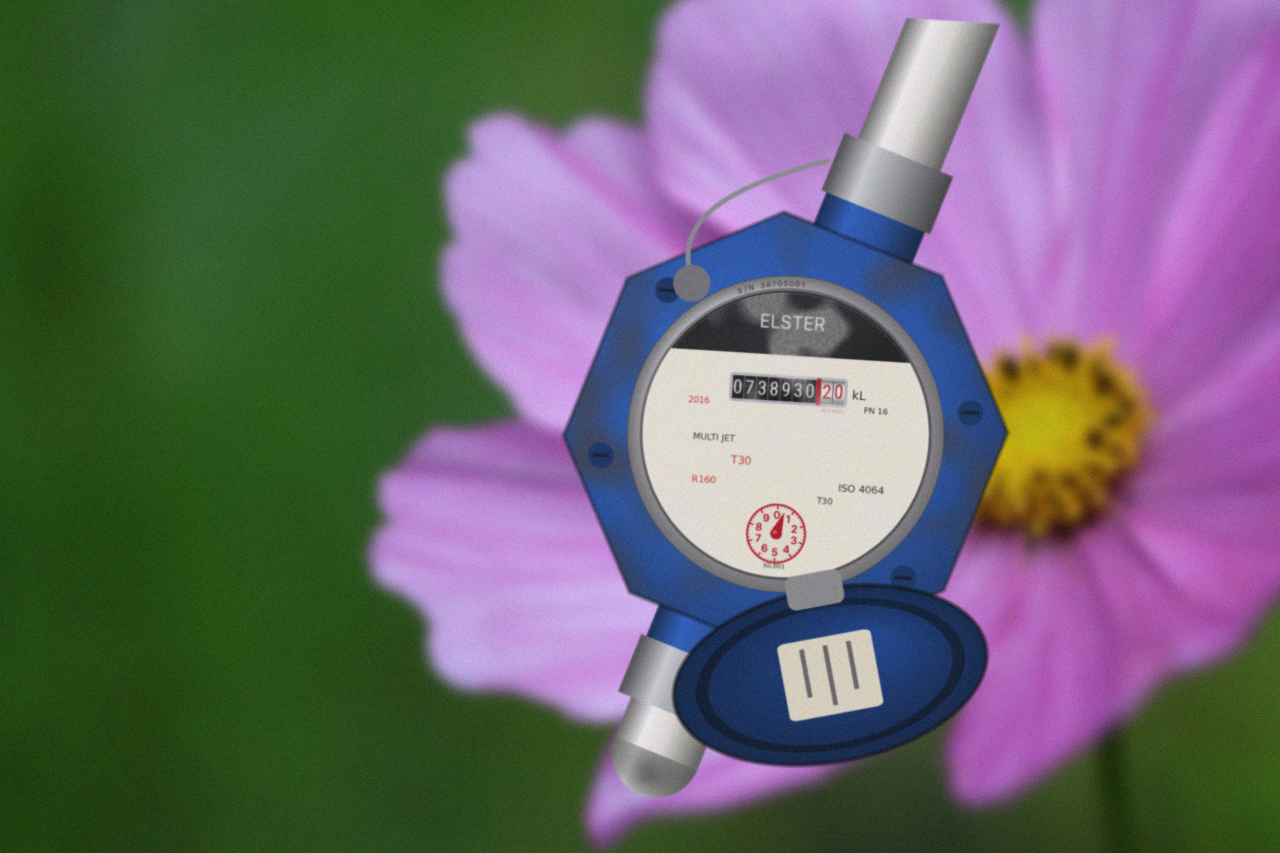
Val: 738930.200
